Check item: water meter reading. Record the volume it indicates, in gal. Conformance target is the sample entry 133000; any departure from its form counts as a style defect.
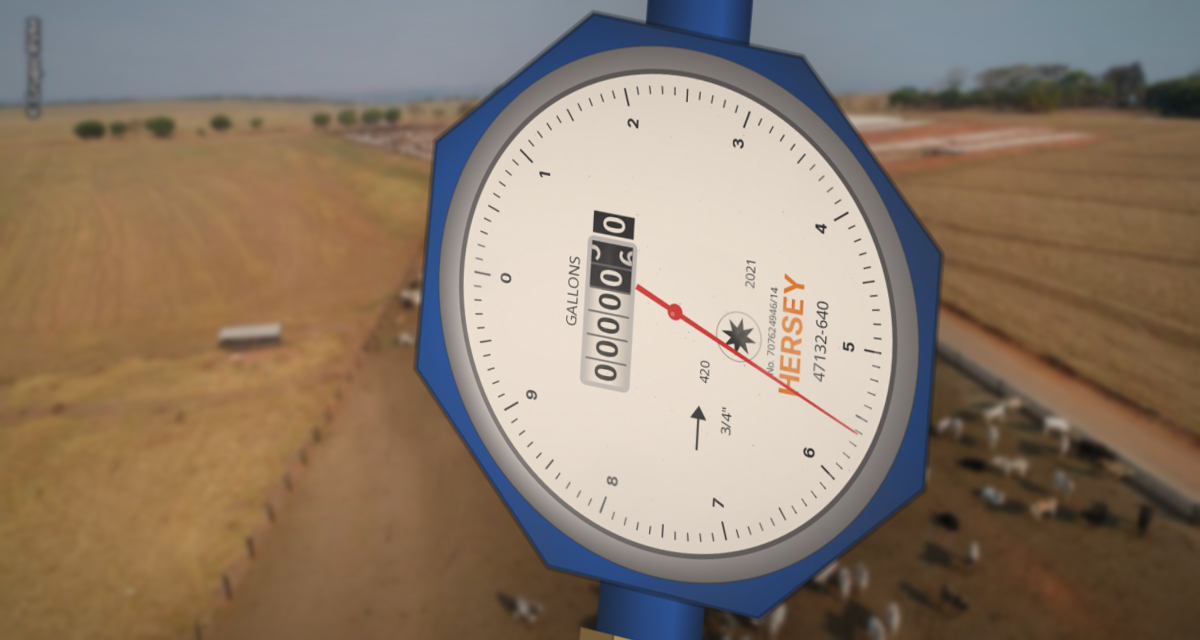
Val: 55.6
